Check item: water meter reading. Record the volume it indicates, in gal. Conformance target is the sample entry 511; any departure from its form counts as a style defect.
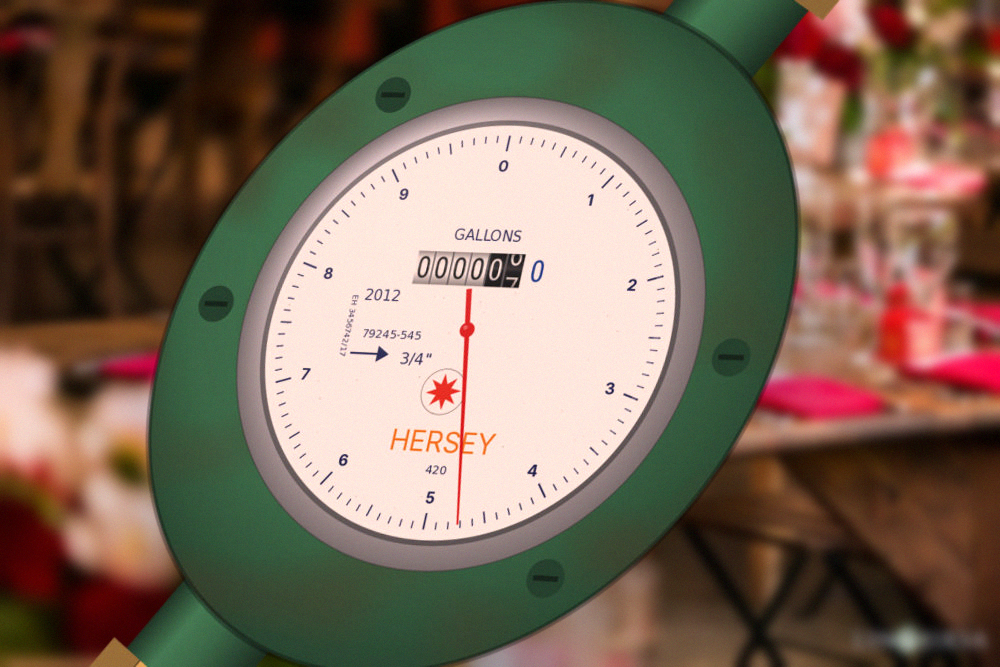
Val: 64.7
